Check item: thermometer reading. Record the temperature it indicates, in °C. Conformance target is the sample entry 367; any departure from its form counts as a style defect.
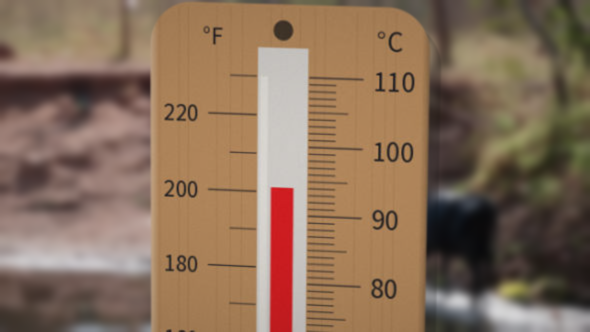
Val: 94
